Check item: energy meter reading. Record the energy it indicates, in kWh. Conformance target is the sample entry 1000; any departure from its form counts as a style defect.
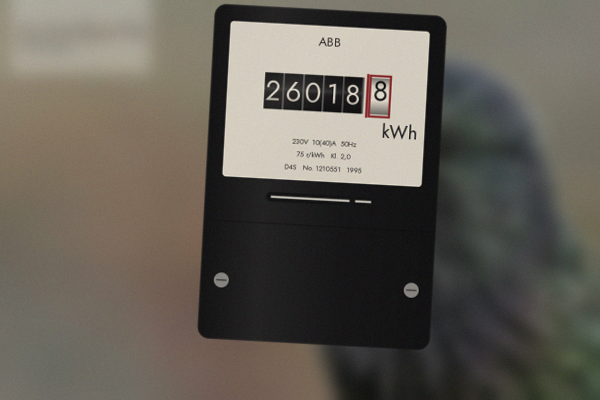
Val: 26018.8
